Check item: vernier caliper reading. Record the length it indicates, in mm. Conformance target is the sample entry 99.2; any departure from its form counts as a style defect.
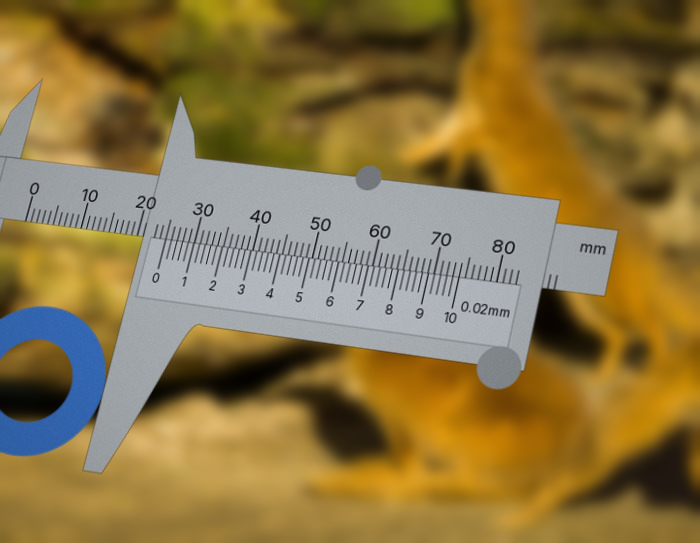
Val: 25.0
